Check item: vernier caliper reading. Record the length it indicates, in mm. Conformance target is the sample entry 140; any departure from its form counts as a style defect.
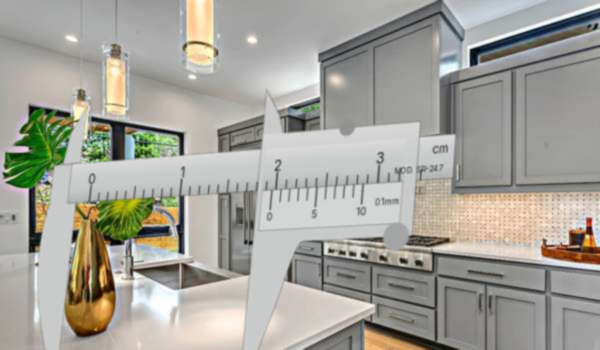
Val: 19.6
